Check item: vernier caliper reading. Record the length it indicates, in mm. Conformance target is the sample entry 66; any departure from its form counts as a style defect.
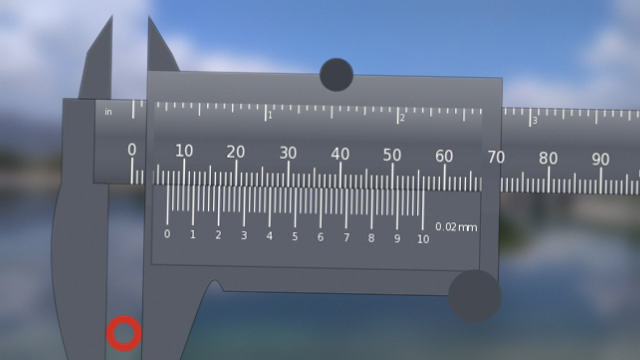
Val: 7.0
